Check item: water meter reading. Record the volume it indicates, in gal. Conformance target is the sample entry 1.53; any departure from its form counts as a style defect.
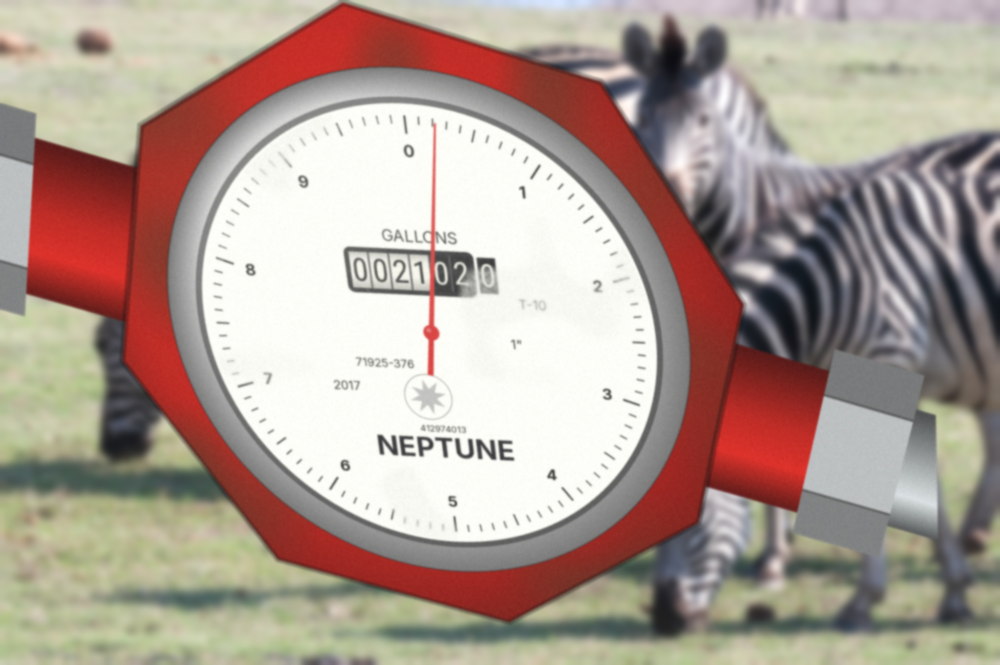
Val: 21020.2
